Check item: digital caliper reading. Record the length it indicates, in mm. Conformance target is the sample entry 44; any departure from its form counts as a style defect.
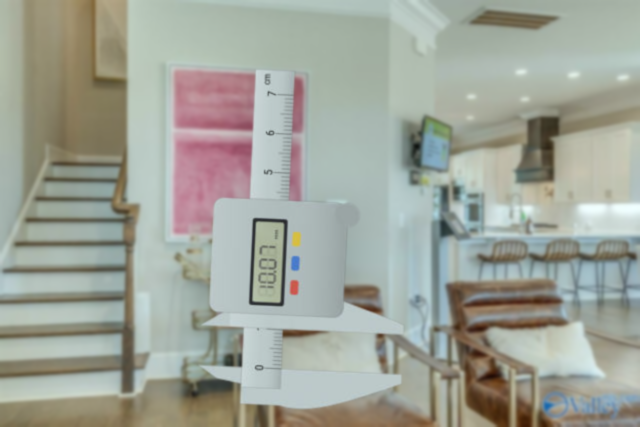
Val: 10.07
